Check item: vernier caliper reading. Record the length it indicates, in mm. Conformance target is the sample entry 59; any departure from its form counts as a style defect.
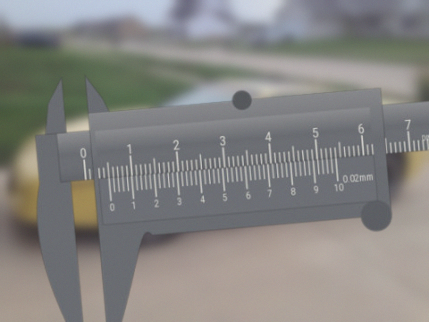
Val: 5.0
